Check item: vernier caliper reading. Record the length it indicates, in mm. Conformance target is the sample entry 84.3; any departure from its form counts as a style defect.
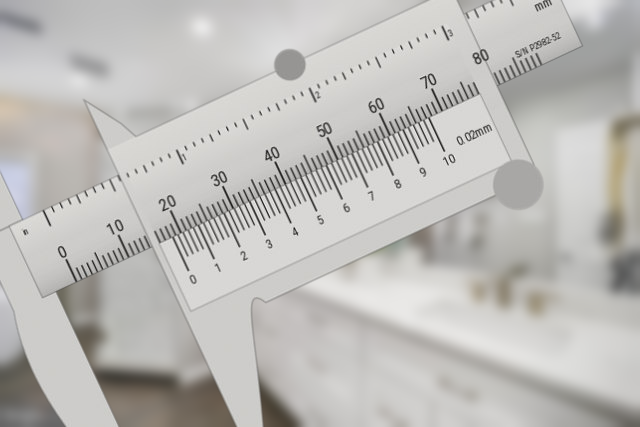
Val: 18.4
